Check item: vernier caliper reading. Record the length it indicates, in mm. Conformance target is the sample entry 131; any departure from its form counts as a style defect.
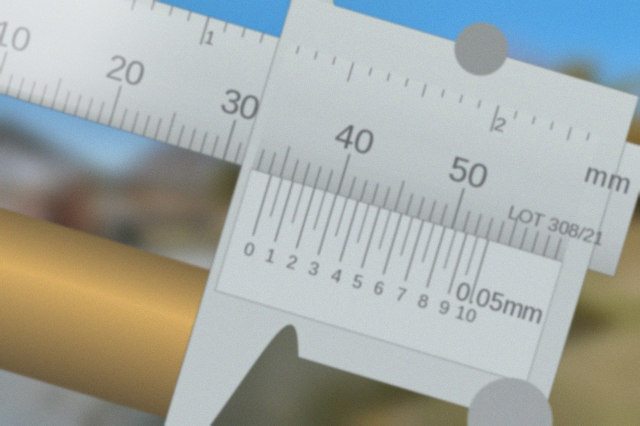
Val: 34.2
